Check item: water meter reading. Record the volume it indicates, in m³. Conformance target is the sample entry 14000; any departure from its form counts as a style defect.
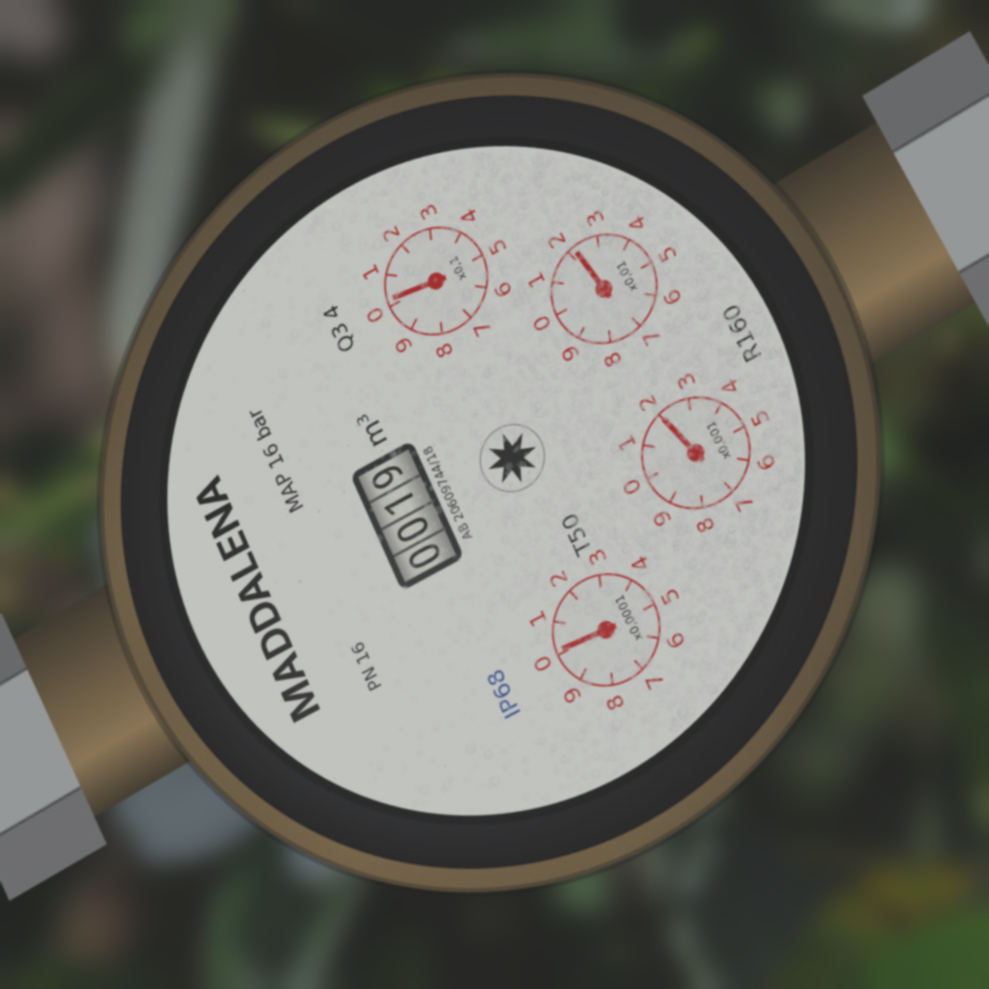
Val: 19.0220
